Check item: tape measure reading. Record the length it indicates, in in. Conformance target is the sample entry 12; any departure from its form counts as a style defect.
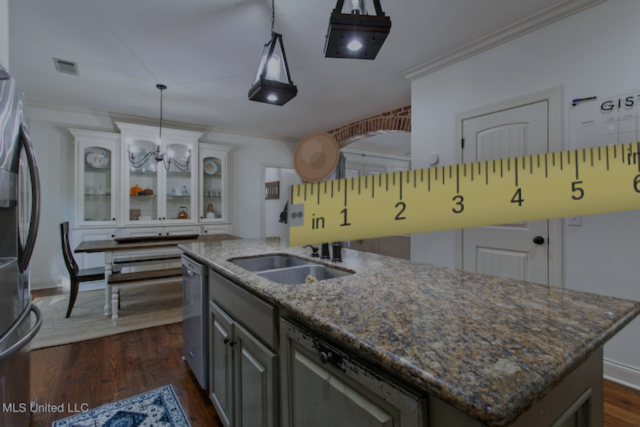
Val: 0.875
